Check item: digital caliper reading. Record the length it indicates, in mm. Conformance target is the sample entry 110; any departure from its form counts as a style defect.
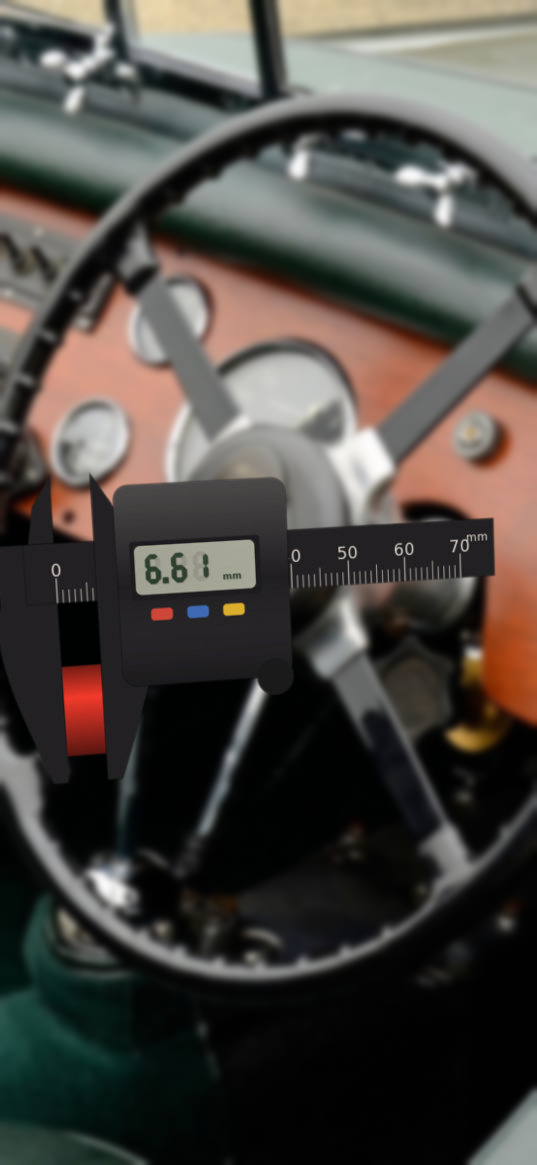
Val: 6.61
